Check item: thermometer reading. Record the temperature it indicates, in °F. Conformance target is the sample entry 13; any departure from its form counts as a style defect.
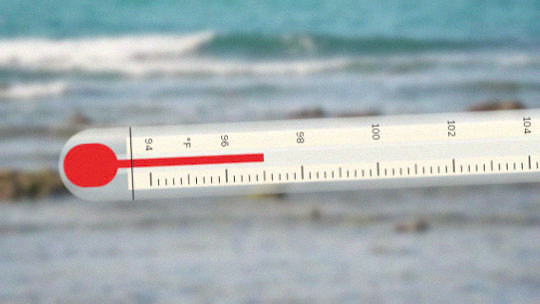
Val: 97
